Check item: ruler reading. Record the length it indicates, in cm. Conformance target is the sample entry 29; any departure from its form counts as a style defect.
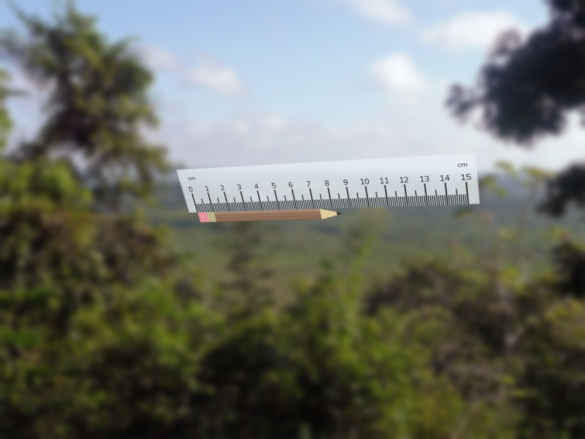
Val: 8.5
